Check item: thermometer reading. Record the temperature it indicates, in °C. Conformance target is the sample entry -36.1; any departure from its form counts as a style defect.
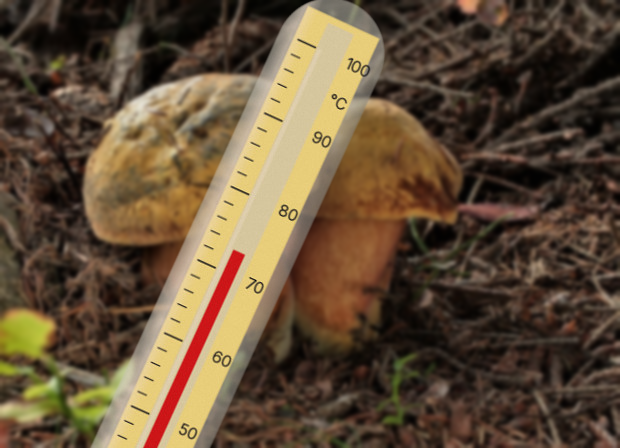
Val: 73
